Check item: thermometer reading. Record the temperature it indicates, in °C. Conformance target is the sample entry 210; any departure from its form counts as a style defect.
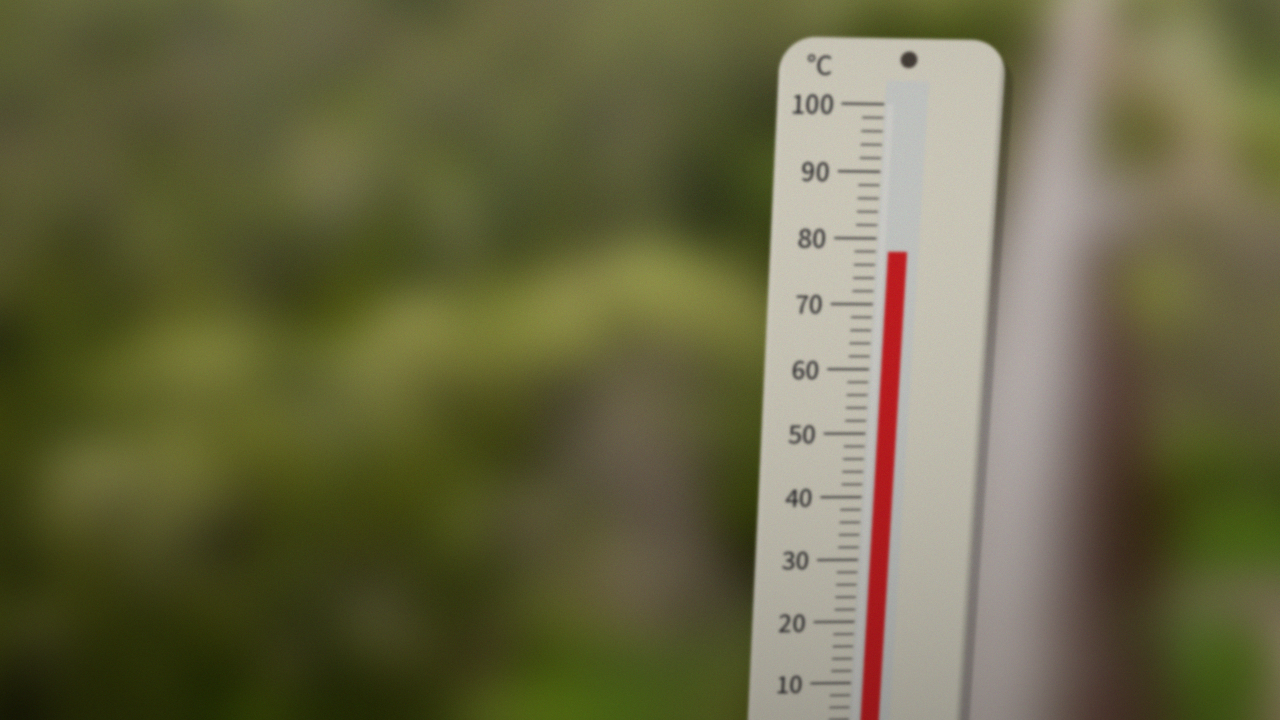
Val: 78
